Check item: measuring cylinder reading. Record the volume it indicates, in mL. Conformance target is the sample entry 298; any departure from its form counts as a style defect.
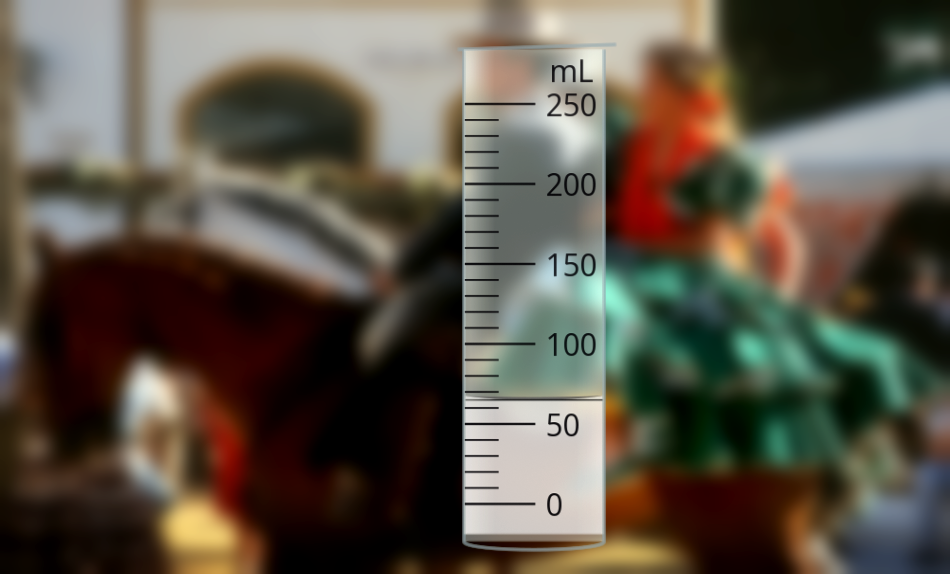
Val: 65
